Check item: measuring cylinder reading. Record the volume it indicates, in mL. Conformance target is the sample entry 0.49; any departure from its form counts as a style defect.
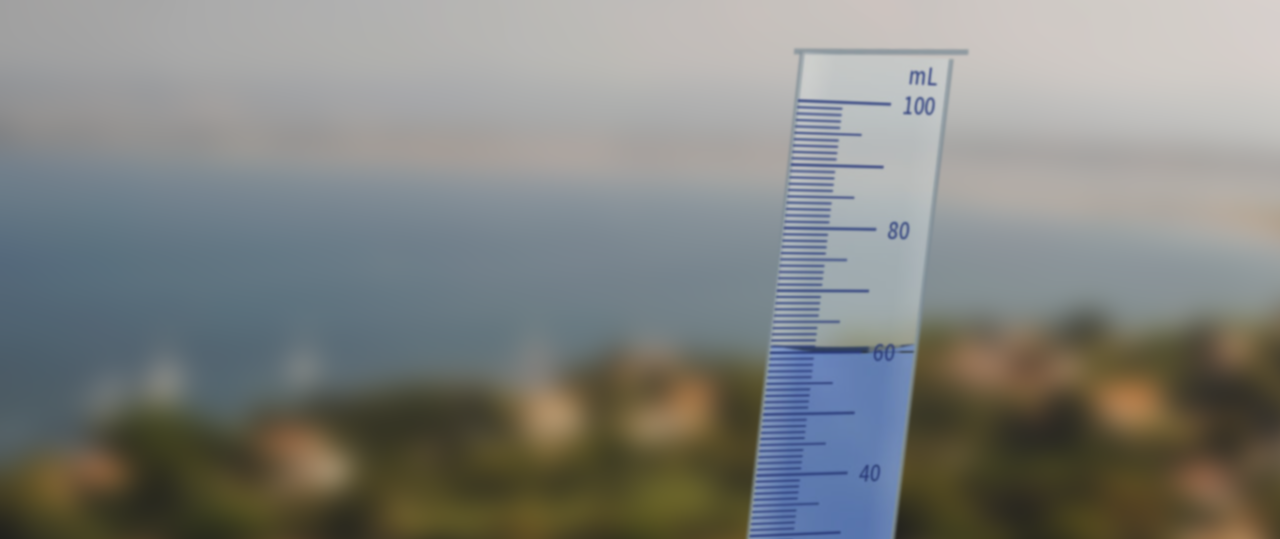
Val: 60
